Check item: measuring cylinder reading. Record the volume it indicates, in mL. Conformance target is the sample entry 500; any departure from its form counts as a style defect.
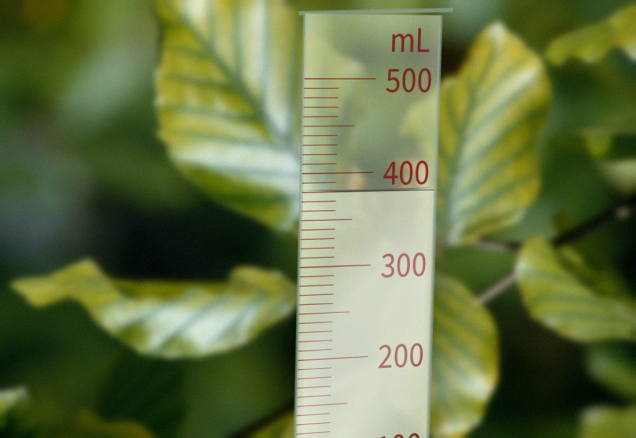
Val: 380
